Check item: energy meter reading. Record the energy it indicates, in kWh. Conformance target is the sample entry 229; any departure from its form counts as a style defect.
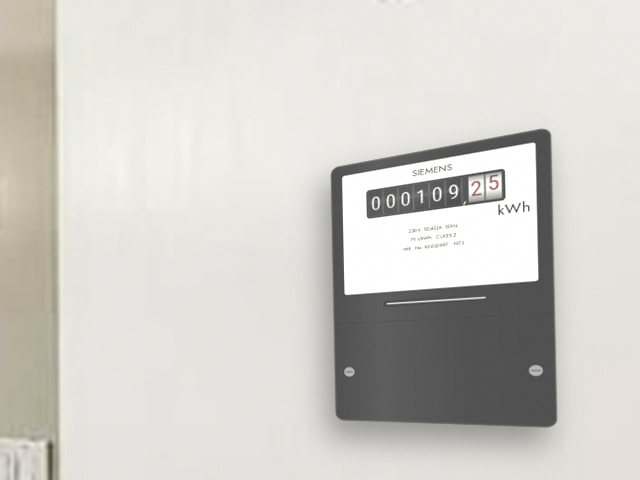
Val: 109.25
